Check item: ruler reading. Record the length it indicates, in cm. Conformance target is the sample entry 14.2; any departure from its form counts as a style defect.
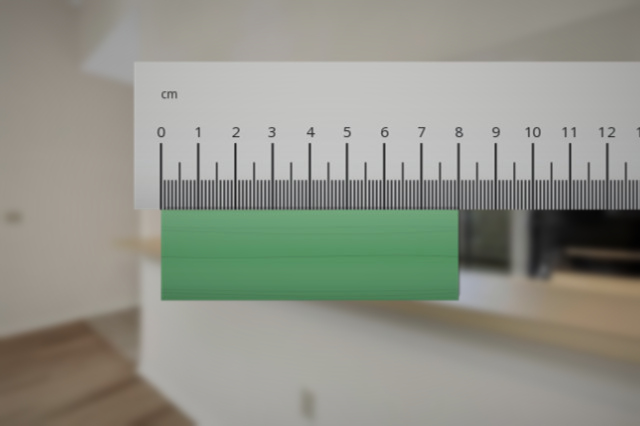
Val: 8
